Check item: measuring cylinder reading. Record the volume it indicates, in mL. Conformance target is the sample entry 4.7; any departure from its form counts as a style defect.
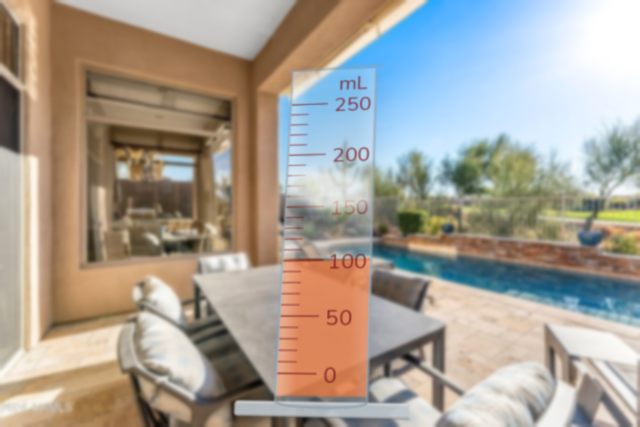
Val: 100
